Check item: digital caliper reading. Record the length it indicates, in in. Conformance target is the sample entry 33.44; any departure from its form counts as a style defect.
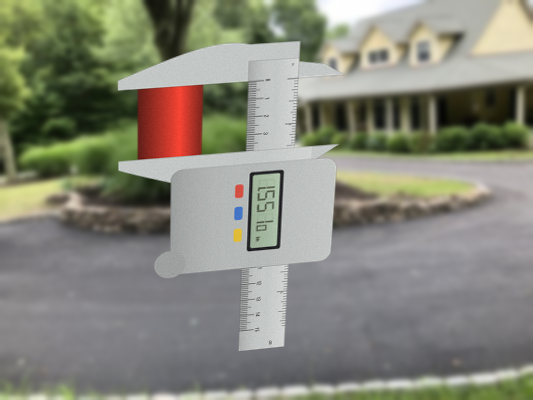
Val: 1.5510
